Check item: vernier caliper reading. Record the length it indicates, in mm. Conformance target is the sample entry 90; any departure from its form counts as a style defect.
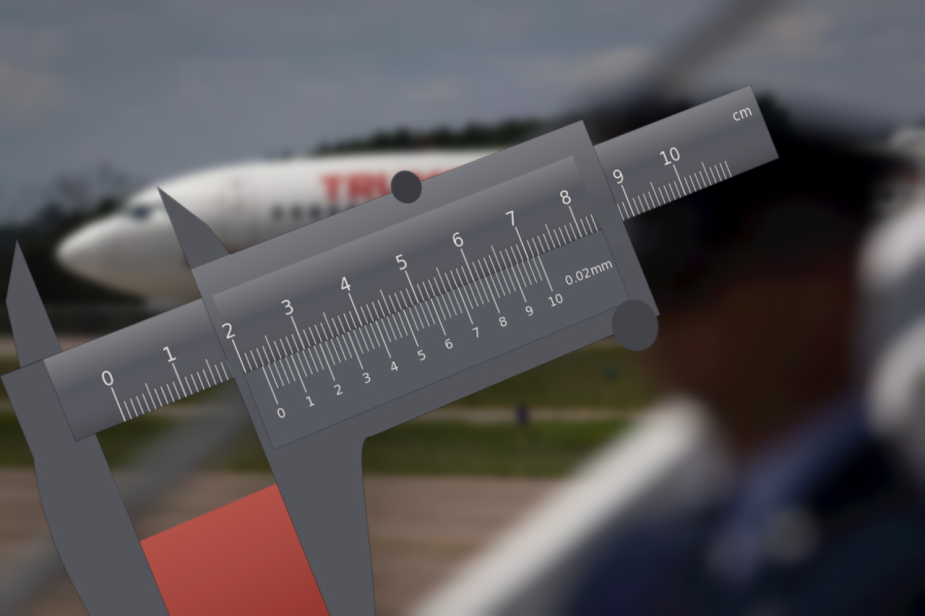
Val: 22.8
